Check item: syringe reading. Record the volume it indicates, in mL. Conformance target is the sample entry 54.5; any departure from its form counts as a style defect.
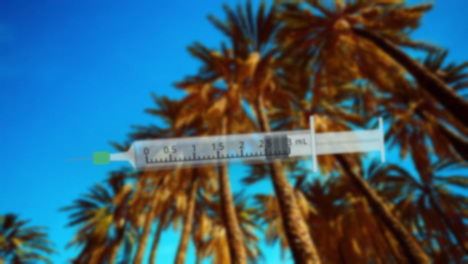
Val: 2.5
